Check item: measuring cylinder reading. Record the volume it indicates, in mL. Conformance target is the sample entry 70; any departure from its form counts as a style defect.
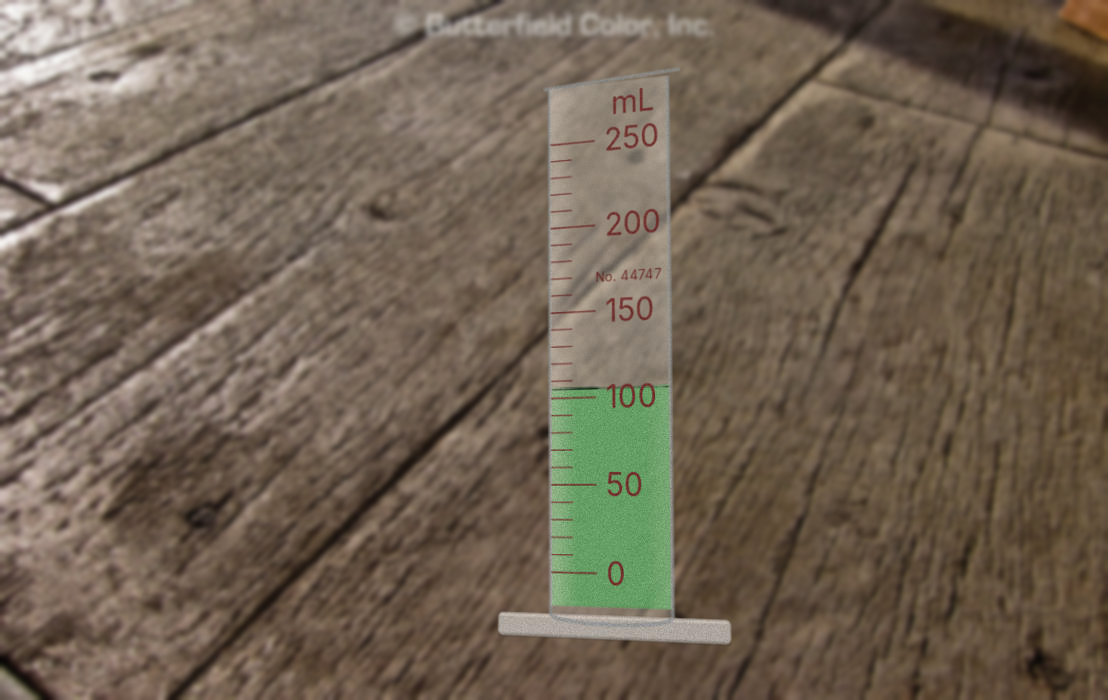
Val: 105
